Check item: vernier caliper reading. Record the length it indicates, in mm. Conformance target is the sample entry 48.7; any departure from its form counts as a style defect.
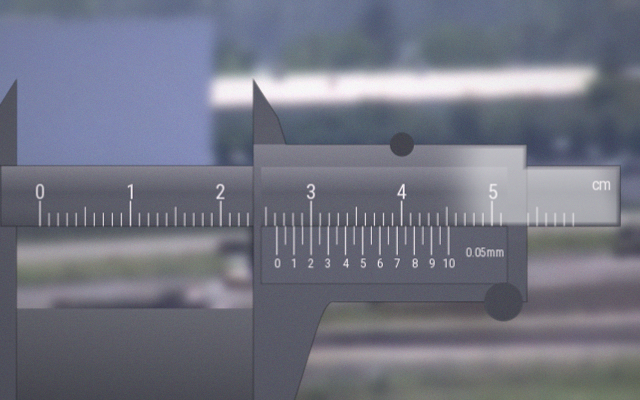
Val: 26.2
